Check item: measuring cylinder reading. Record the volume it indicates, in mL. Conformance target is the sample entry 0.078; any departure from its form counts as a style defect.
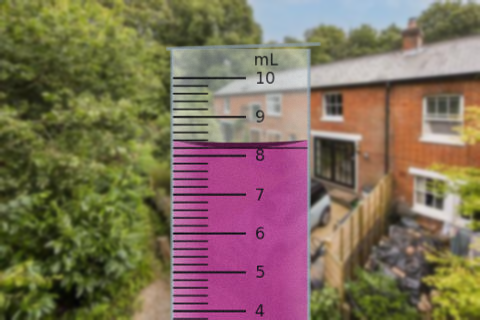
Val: 8.2
